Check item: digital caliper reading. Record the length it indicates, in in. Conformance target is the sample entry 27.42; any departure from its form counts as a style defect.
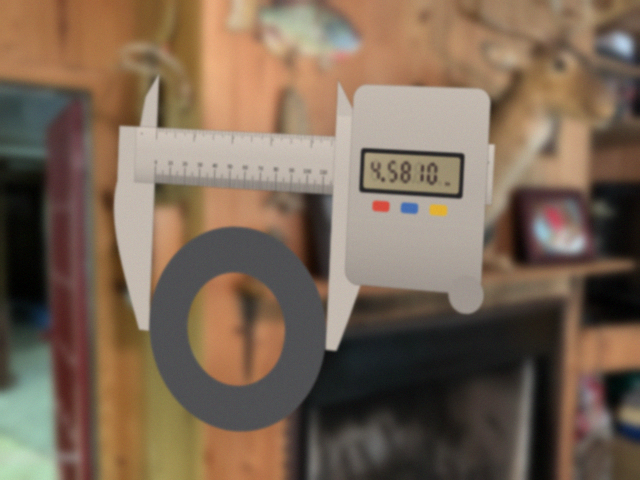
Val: 4.5810
